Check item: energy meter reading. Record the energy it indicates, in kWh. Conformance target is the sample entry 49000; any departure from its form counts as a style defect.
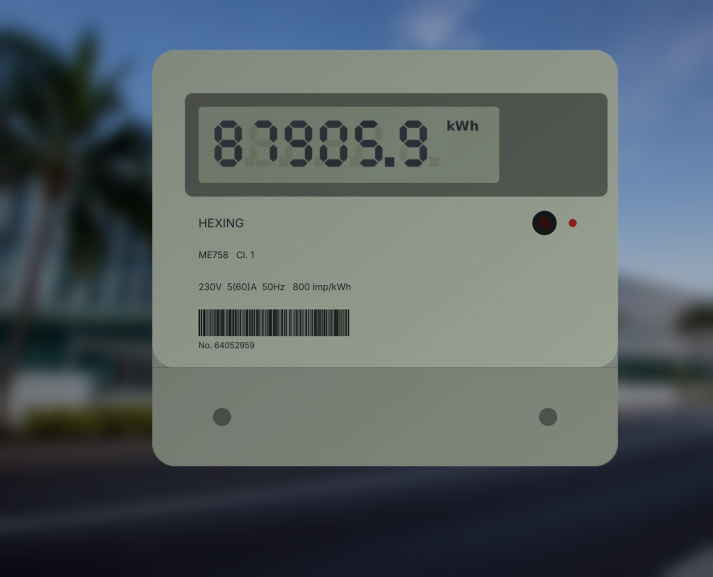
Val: 87905.9
